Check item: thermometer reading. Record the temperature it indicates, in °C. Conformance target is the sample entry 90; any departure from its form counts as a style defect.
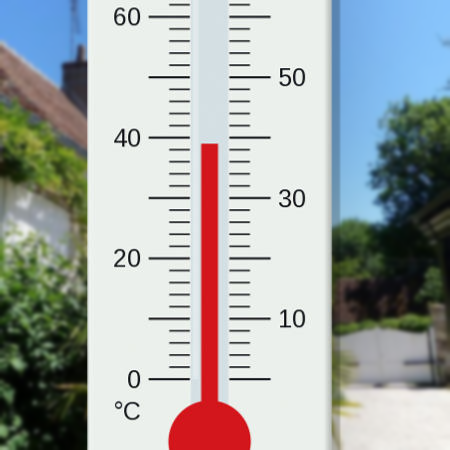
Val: 39
